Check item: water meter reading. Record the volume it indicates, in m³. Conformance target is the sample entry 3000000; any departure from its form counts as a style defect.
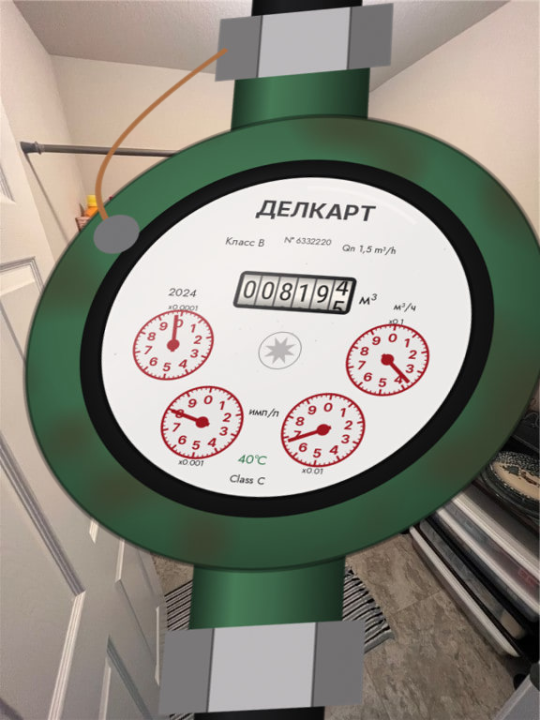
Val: 8194.3679
